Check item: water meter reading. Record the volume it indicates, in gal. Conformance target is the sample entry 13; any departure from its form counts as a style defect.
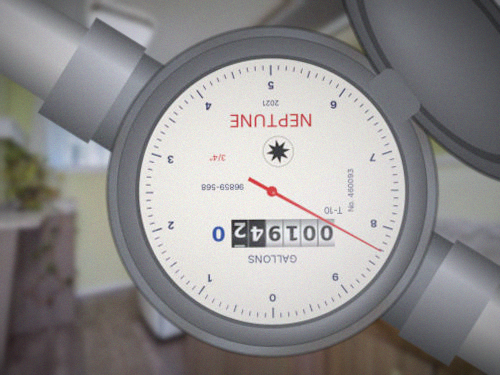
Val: 19418.3
